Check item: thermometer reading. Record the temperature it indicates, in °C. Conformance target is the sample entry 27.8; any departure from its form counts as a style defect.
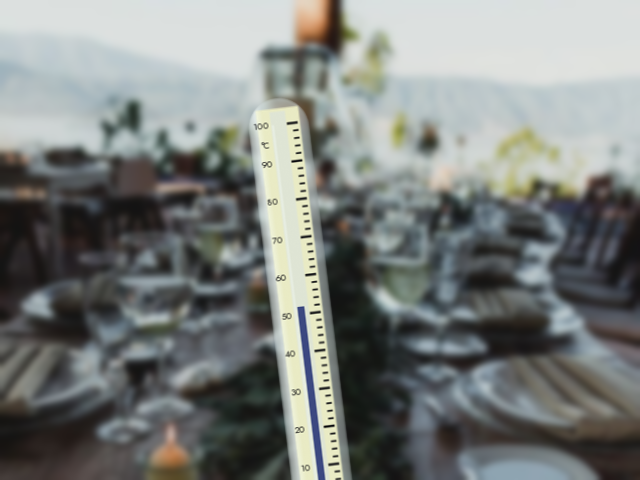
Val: 52
